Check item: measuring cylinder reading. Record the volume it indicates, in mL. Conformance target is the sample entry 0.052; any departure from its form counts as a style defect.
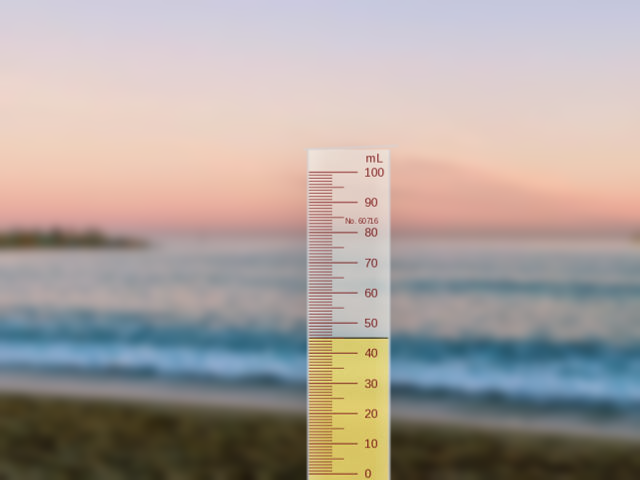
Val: 45
